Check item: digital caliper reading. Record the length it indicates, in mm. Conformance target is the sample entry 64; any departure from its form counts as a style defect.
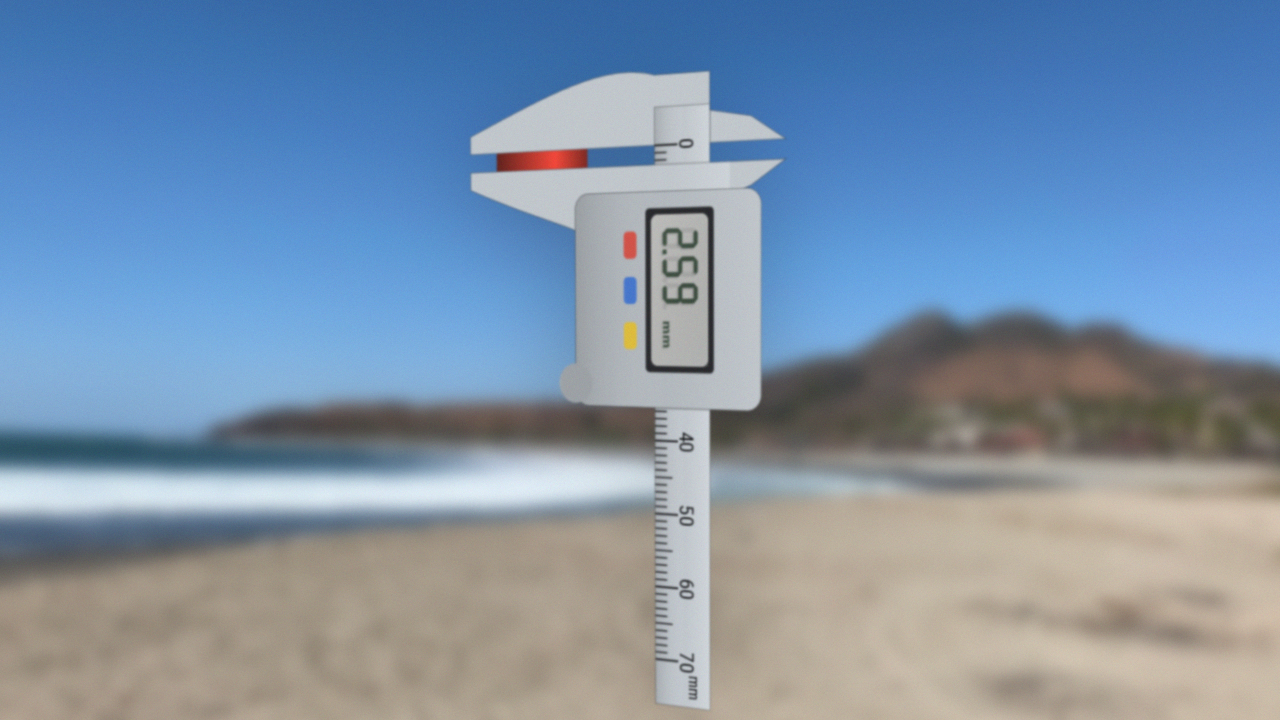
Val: 2.59
